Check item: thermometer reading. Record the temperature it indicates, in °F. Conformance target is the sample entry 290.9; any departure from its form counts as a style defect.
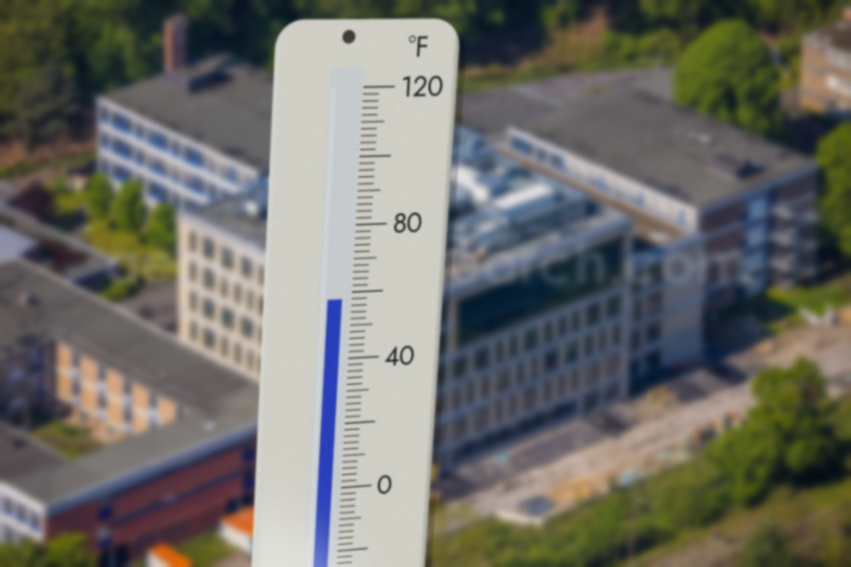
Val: 58
